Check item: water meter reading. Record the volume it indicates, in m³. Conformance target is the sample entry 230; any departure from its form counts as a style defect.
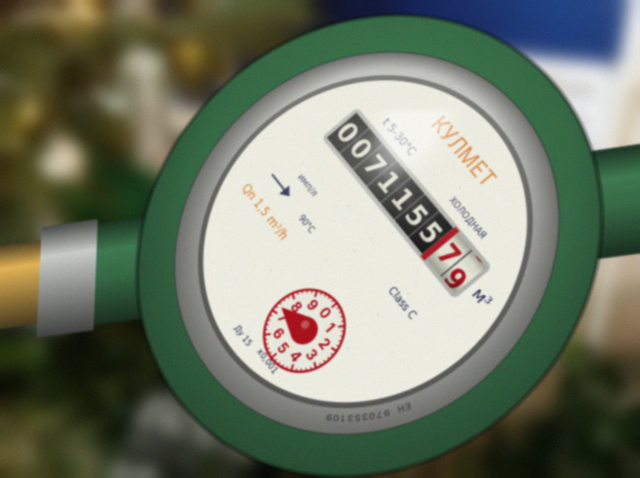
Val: 71155.787
